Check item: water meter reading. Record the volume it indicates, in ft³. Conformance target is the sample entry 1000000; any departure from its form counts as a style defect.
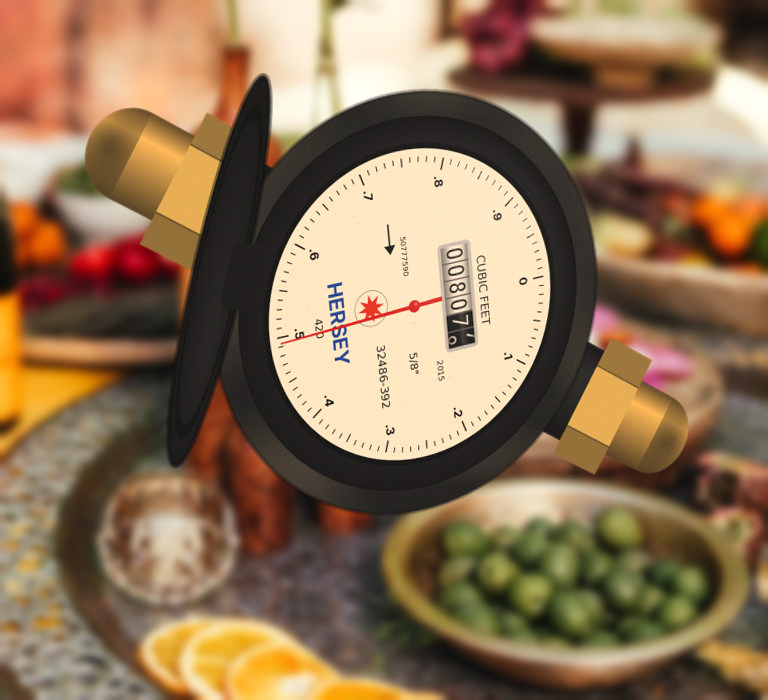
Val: 8077.49
